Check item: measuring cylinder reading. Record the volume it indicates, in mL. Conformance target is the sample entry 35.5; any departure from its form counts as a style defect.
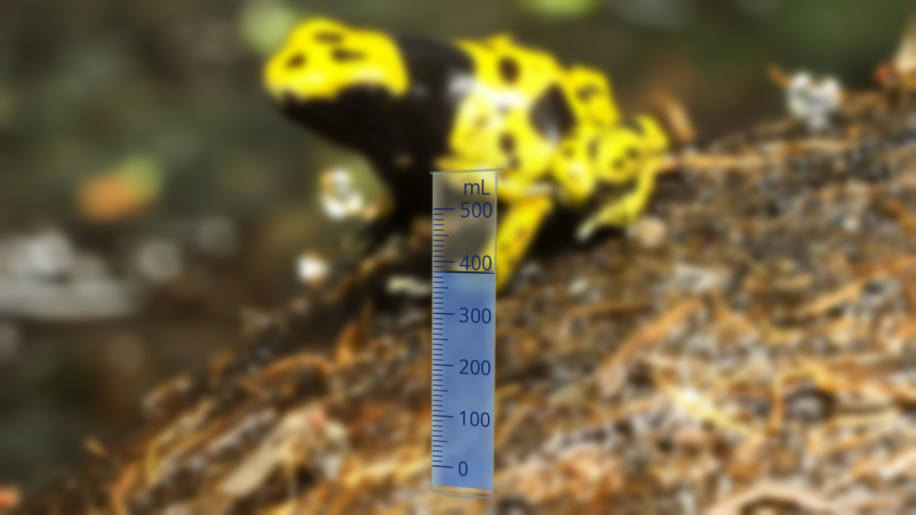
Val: 380
